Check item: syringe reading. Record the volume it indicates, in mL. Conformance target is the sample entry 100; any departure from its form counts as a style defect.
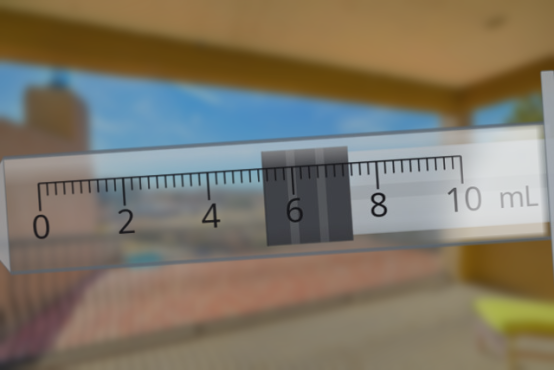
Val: 5.3
